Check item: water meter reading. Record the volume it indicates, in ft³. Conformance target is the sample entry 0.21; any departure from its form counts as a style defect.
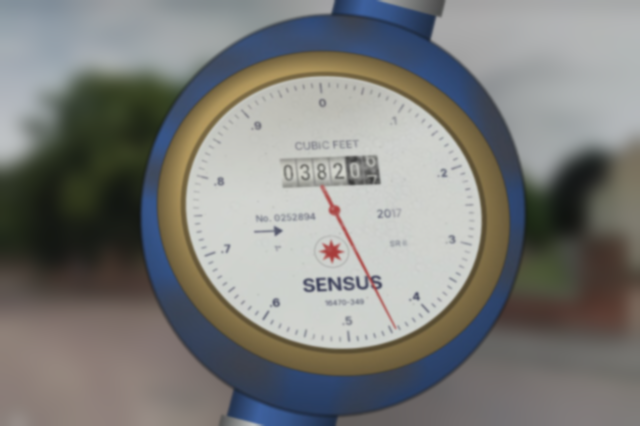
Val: 38206.44
